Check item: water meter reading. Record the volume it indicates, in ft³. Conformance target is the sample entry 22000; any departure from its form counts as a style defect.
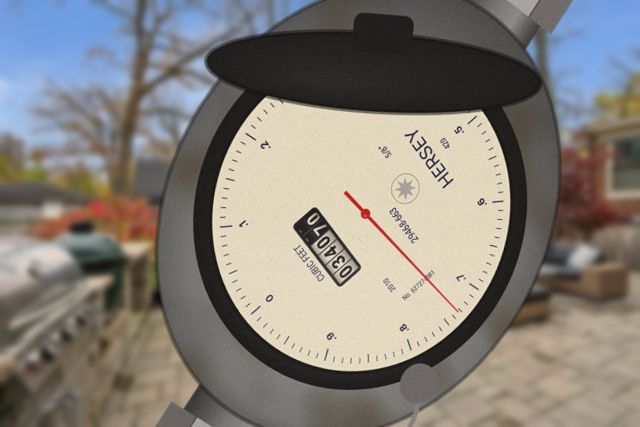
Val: 34069.73
